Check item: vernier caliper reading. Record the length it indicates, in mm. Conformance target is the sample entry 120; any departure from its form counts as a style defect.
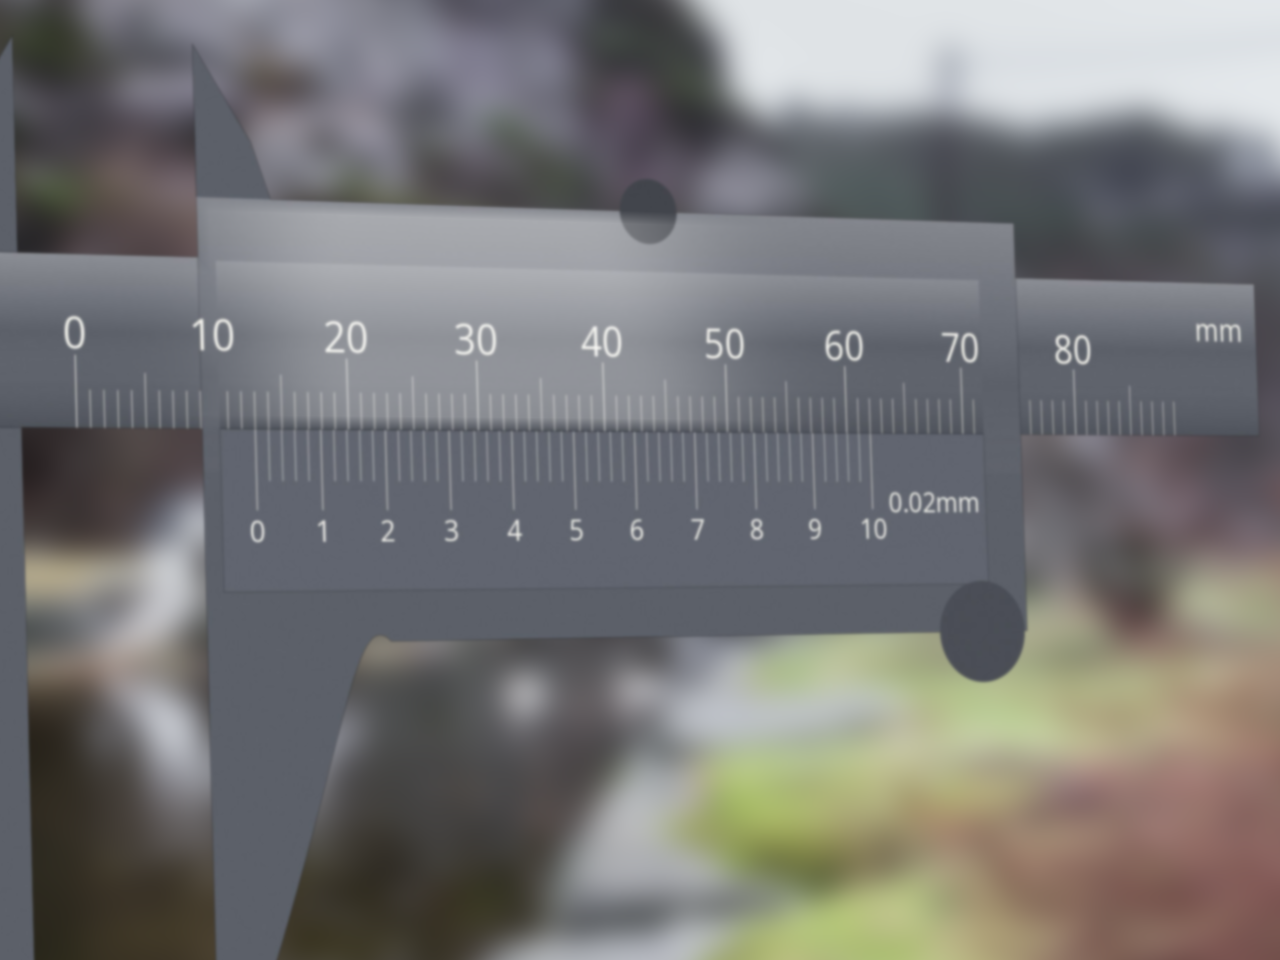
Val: 13.0
